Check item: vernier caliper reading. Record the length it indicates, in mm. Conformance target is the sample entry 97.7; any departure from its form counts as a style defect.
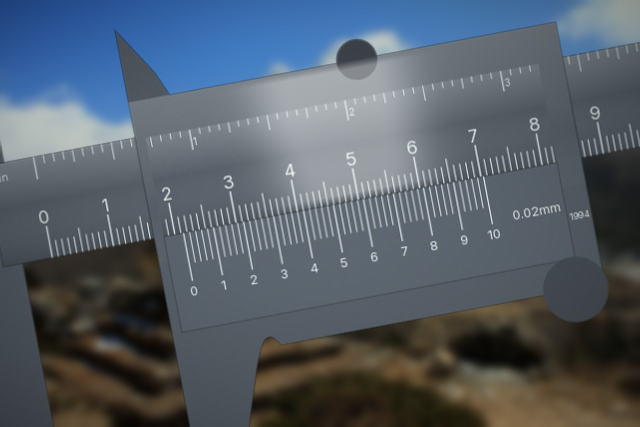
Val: 21.4
